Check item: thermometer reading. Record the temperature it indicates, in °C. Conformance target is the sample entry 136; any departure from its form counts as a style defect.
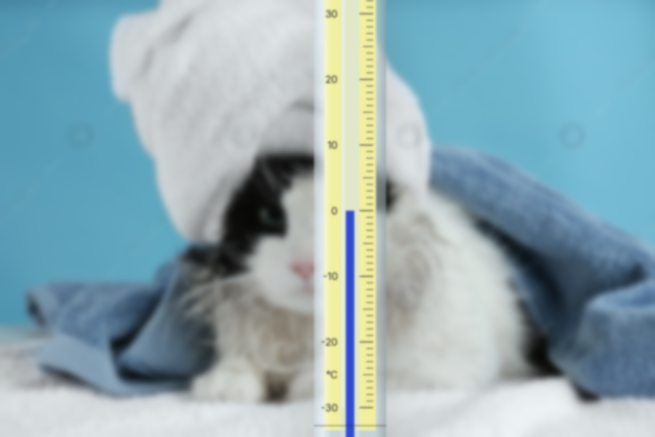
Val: 0
